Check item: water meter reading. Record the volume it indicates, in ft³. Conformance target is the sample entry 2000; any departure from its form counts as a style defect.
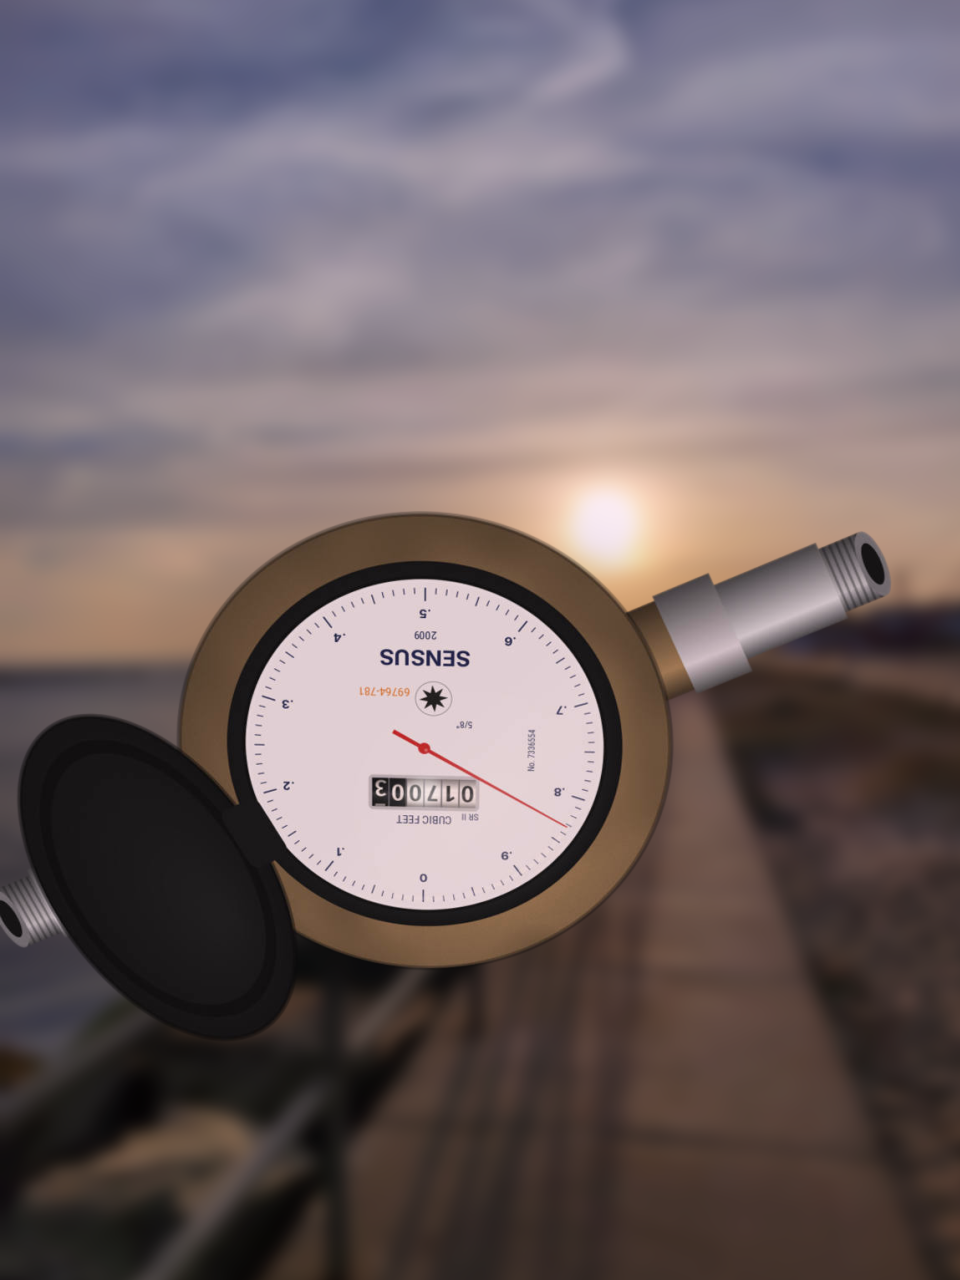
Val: 17002.83
